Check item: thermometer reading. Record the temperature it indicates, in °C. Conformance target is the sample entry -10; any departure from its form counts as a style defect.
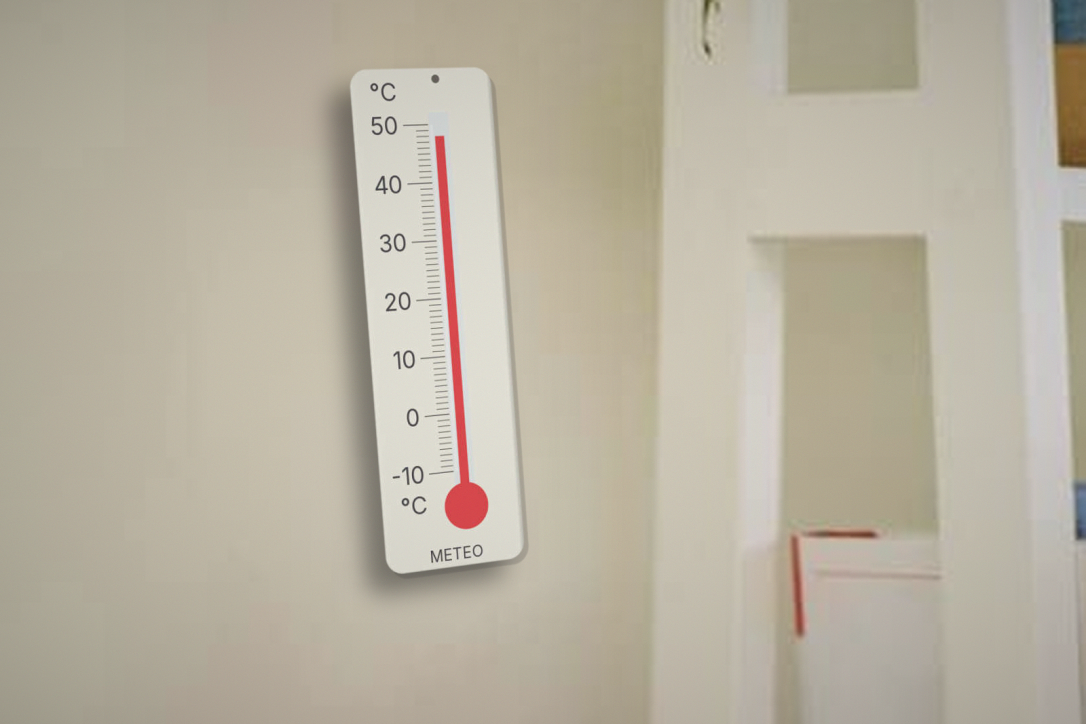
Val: 48
